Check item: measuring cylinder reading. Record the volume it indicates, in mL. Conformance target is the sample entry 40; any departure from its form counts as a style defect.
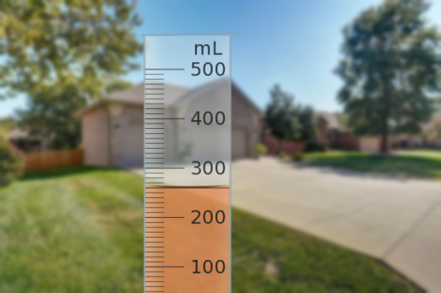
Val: 260
